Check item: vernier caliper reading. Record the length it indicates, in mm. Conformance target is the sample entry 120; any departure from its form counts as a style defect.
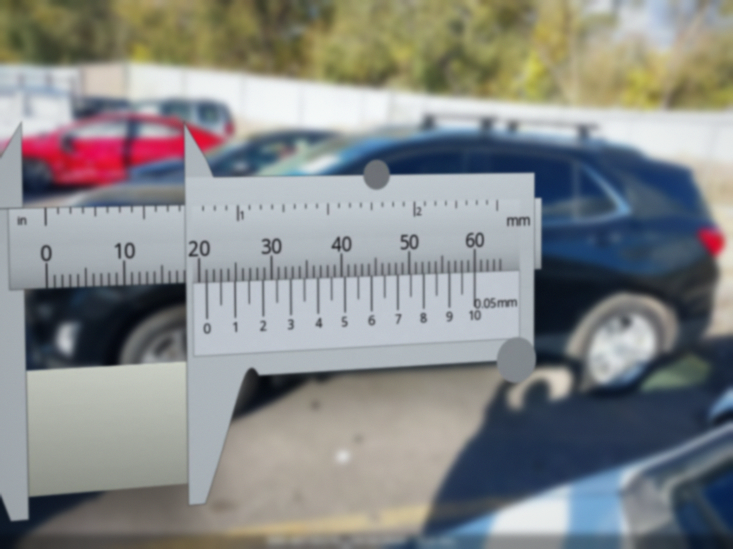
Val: 21.0
